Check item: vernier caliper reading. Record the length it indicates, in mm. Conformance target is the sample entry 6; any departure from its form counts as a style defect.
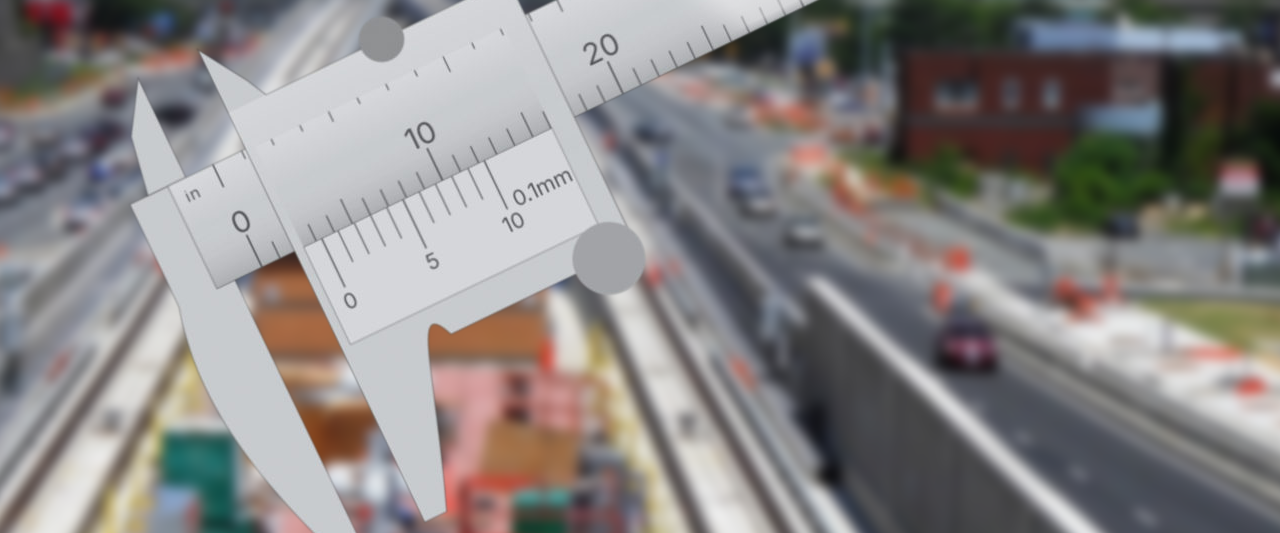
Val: 3.3
